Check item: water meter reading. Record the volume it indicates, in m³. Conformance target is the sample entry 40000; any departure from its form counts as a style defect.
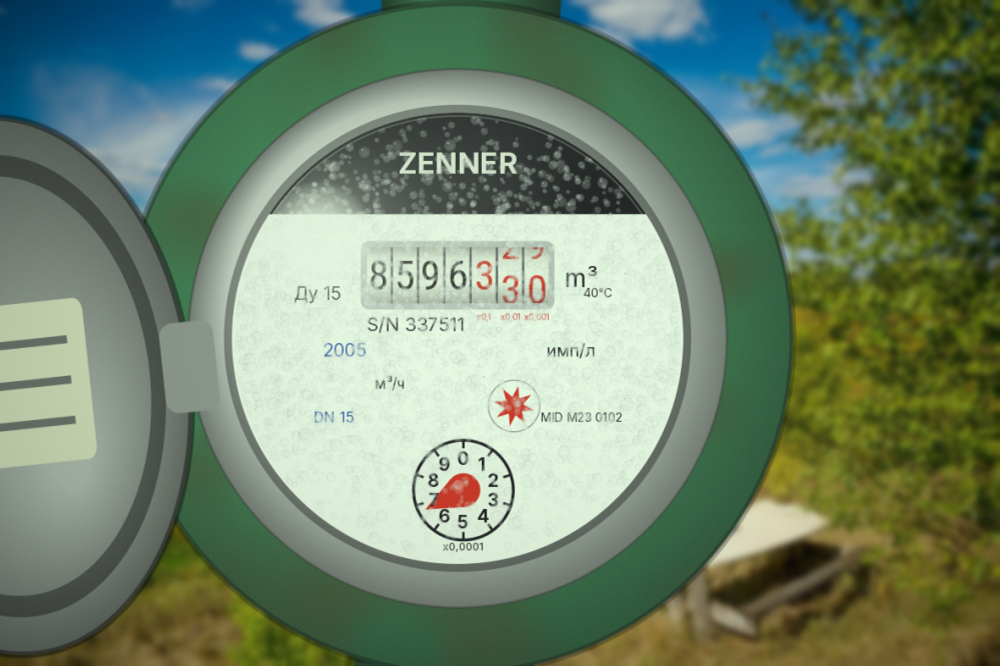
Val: 8596.3296
